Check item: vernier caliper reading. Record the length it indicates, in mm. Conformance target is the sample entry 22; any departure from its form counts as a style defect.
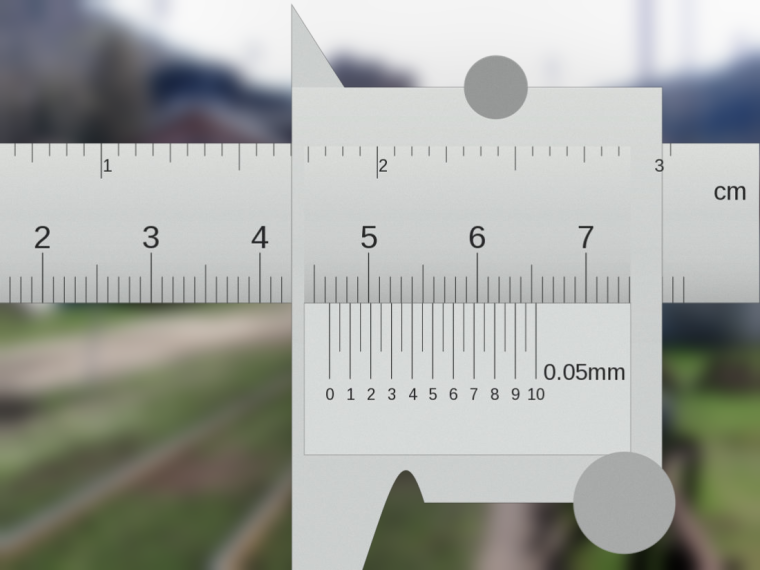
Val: 46.4
